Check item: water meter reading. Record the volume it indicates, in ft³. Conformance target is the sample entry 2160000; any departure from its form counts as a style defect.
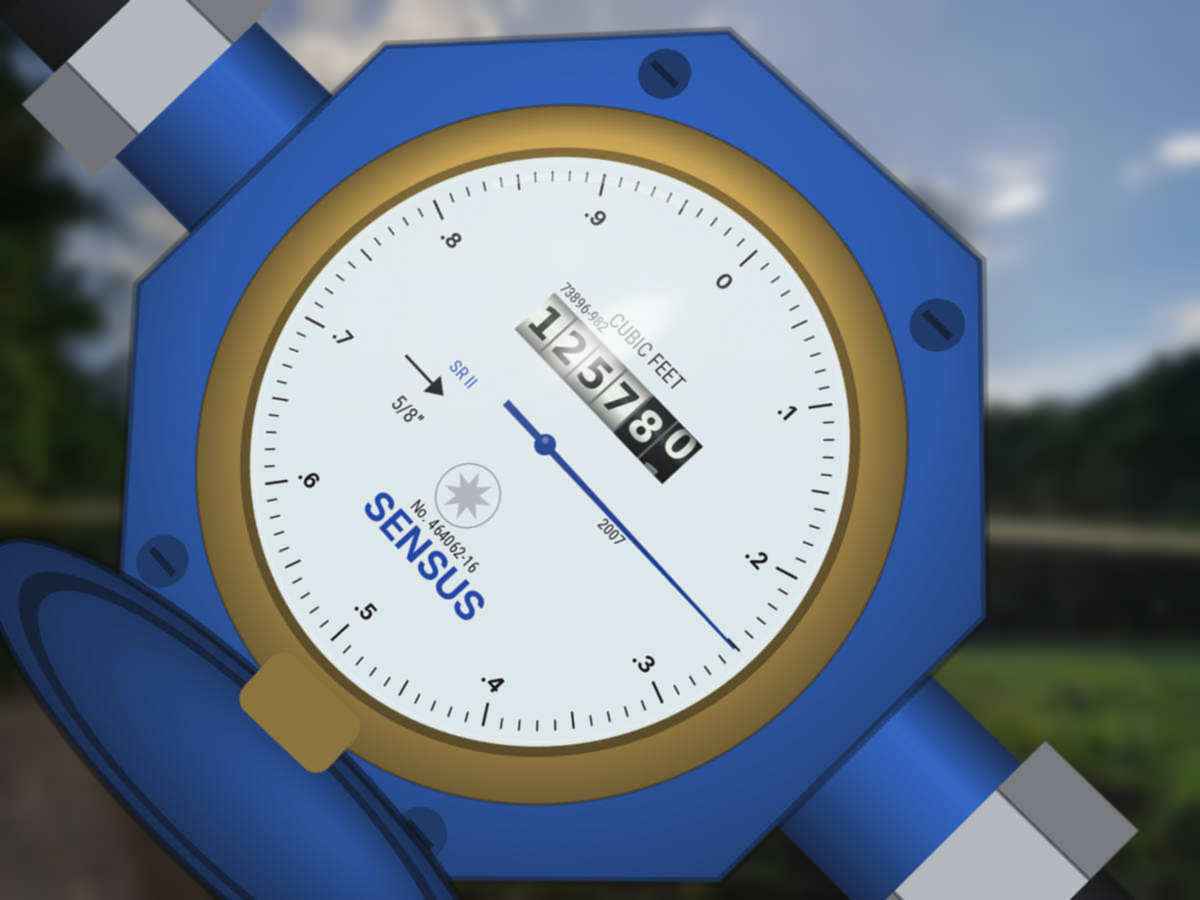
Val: 125780.25
